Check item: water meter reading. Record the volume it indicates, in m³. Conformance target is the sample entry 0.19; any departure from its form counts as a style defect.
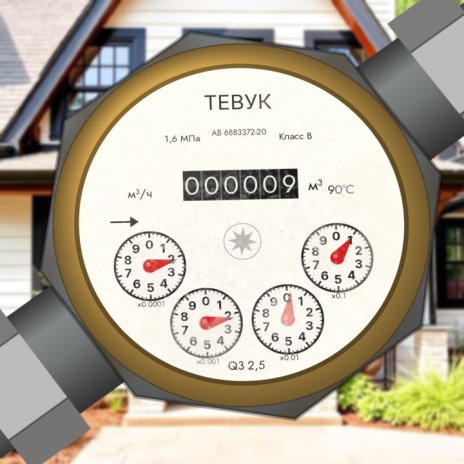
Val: 9.1022
